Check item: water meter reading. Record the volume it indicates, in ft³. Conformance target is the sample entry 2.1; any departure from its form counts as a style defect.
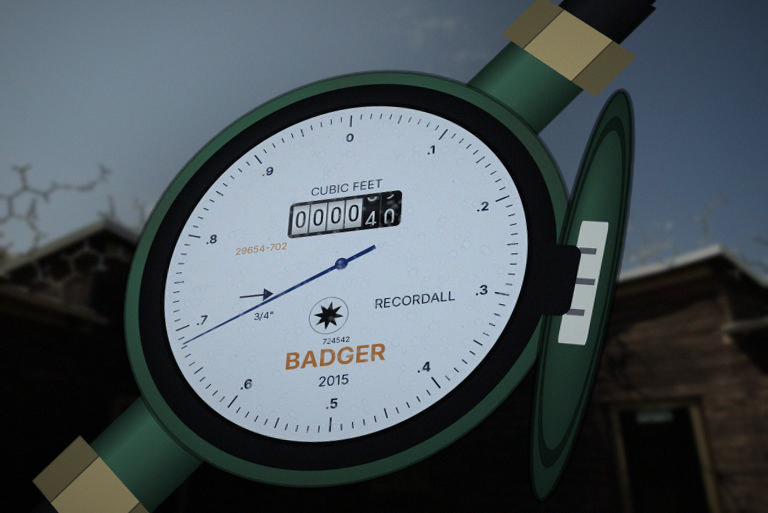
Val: 39.68
